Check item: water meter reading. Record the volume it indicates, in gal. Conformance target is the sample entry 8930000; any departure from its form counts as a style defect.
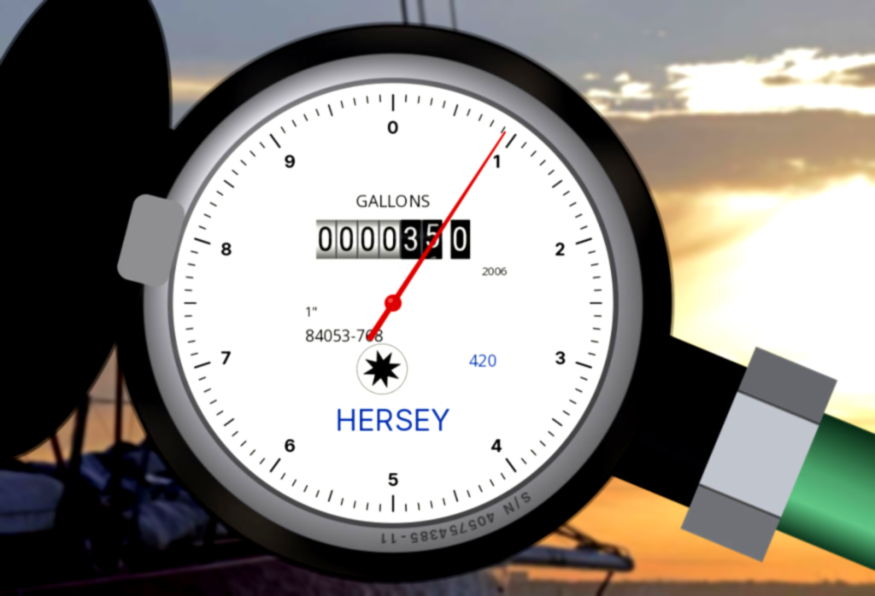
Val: 350.9
